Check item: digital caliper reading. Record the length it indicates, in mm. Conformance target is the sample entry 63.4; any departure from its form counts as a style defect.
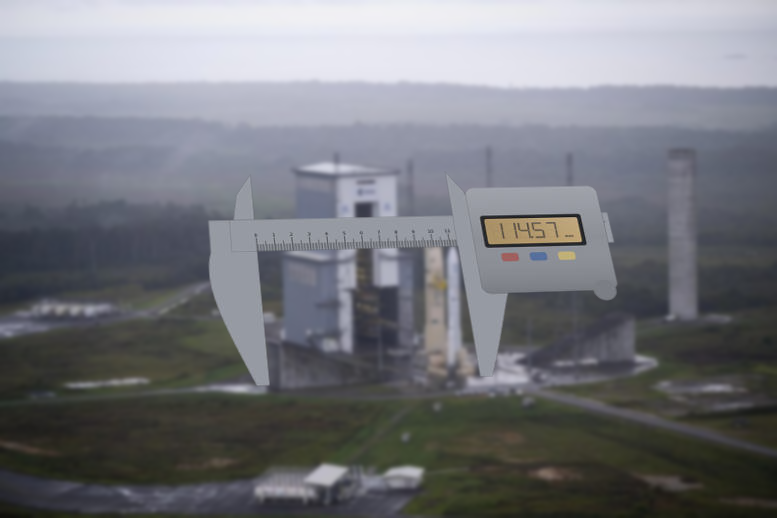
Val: 114.57
